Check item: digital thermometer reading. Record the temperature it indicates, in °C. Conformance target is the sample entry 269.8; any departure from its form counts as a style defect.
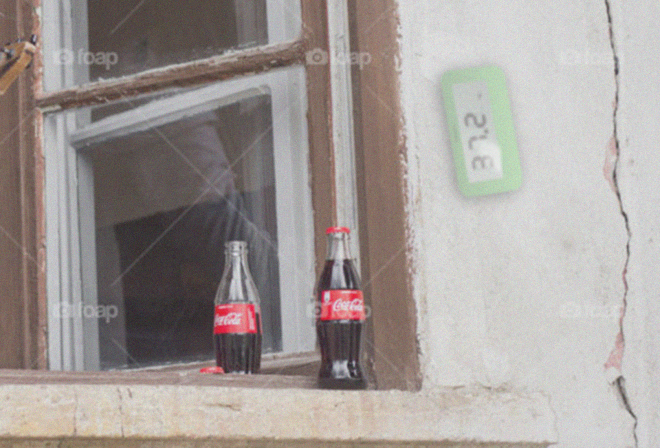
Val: 37.2
